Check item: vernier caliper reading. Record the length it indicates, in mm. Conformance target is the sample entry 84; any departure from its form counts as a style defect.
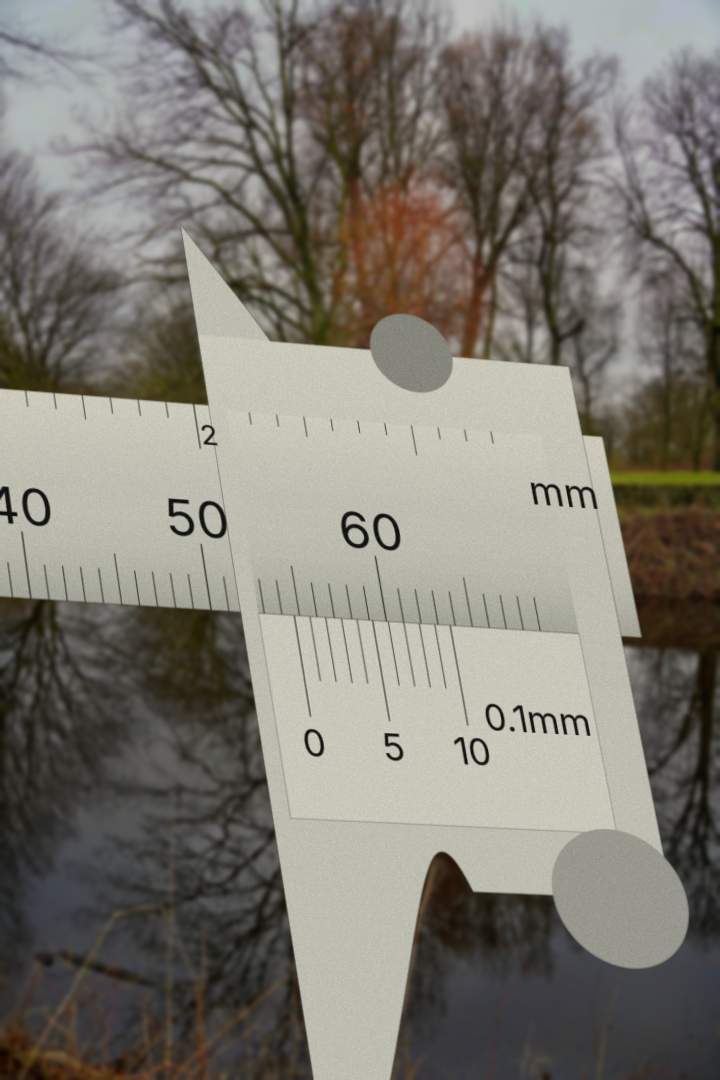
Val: 54.7
